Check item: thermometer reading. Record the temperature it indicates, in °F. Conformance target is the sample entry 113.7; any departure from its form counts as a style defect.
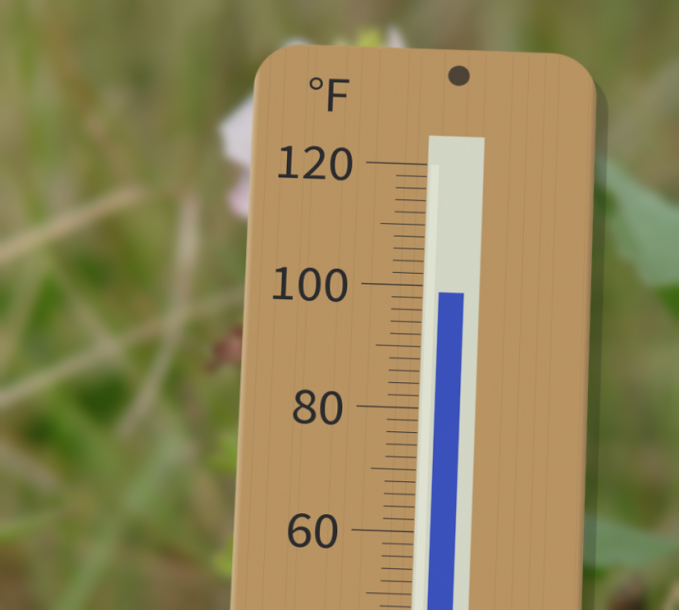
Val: 99
